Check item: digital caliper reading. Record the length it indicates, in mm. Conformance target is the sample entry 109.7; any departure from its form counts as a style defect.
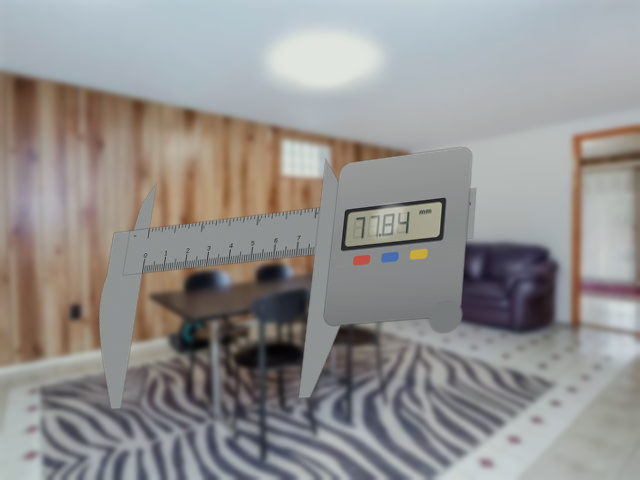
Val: 77.84
